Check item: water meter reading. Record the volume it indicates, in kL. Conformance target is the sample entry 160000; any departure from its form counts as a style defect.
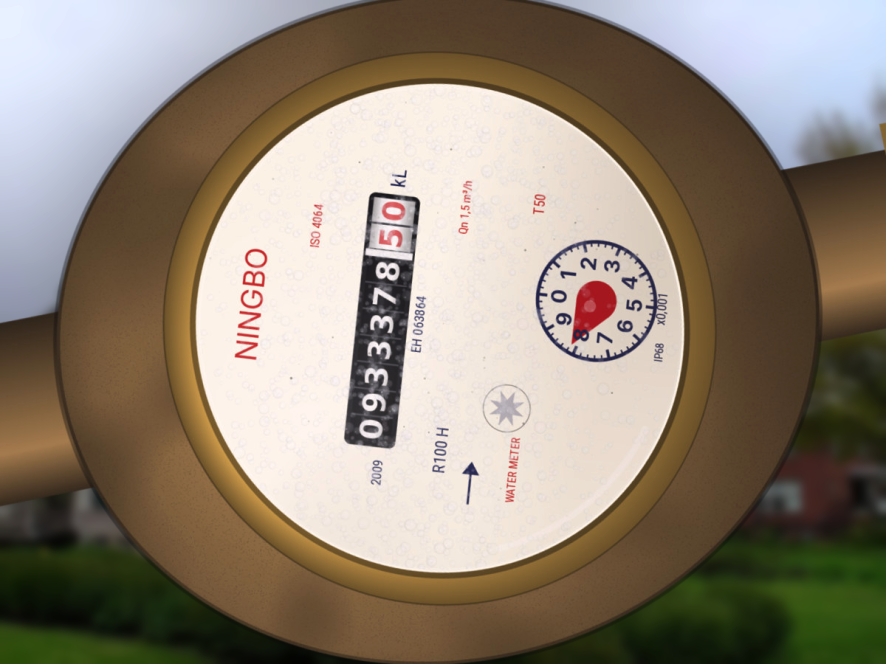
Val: 933378.508
